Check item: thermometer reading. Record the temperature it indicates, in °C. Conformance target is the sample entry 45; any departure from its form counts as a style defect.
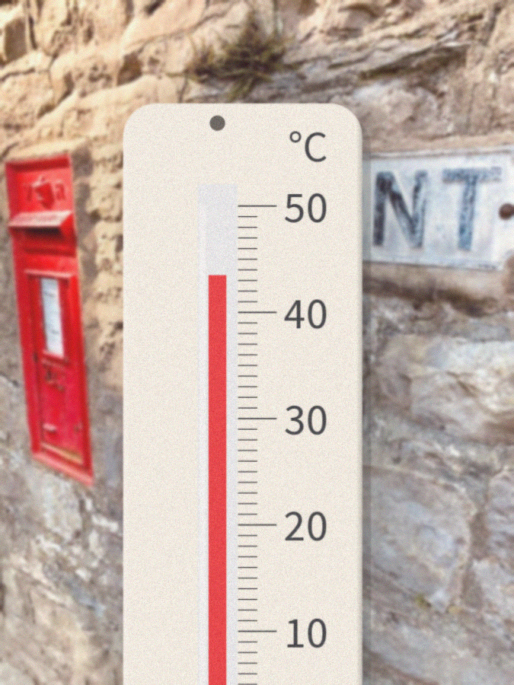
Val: 43.5
